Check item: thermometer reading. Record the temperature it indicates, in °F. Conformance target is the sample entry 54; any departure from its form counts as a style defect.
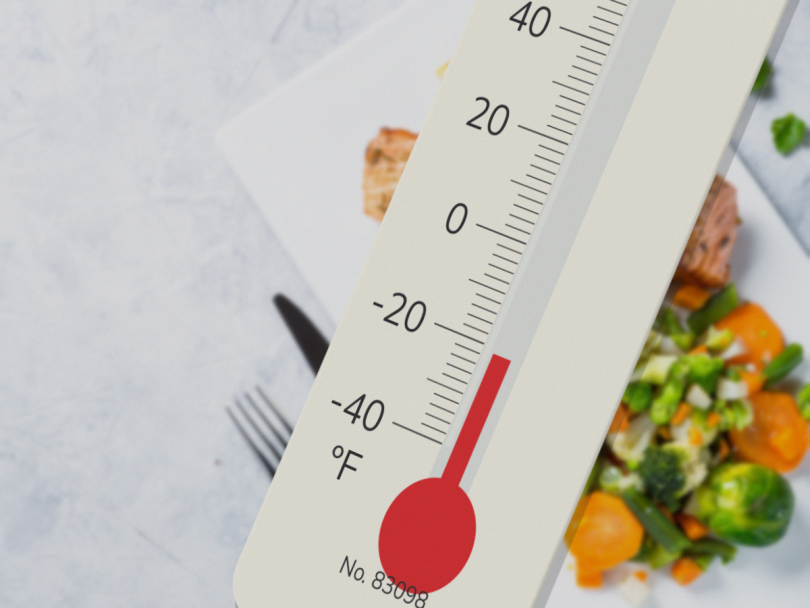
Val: -21
